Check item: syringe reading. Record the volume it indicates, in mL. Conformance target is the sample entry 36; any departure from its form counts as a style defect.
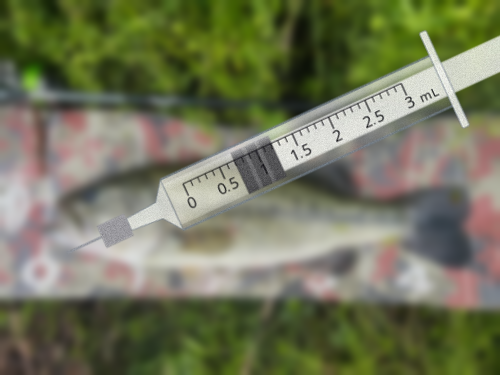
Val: 0.7
